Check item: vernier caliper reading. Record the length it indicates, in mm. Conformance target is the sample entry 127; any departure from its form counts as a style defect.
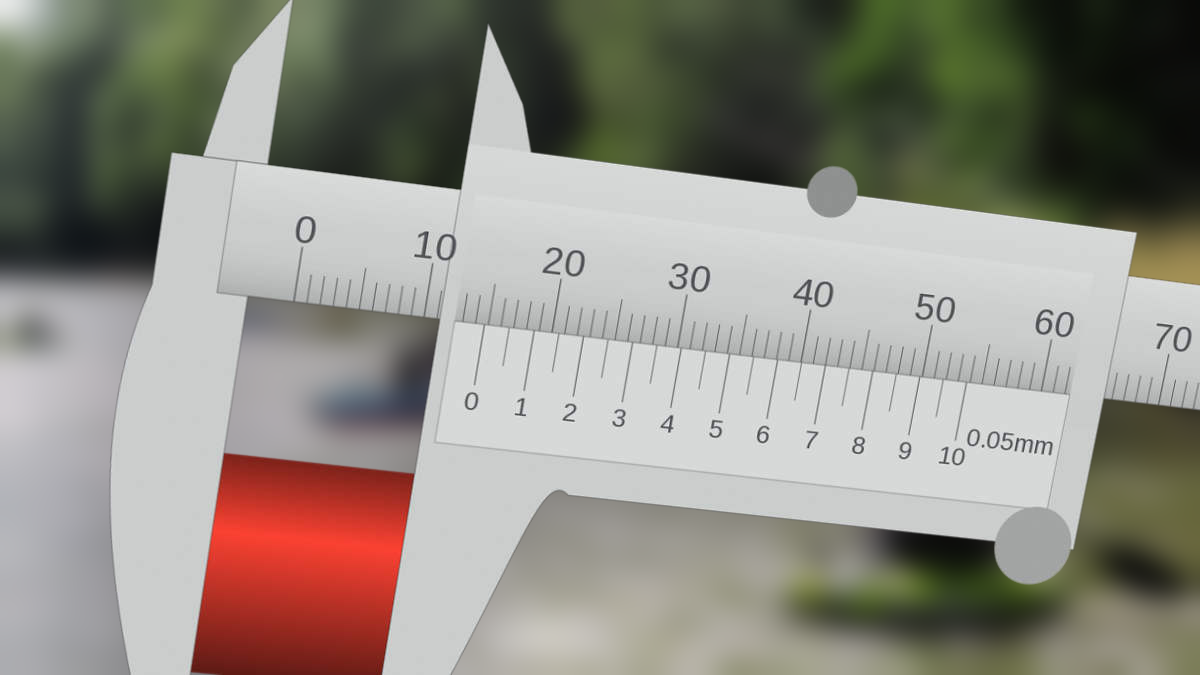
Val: 14.7
